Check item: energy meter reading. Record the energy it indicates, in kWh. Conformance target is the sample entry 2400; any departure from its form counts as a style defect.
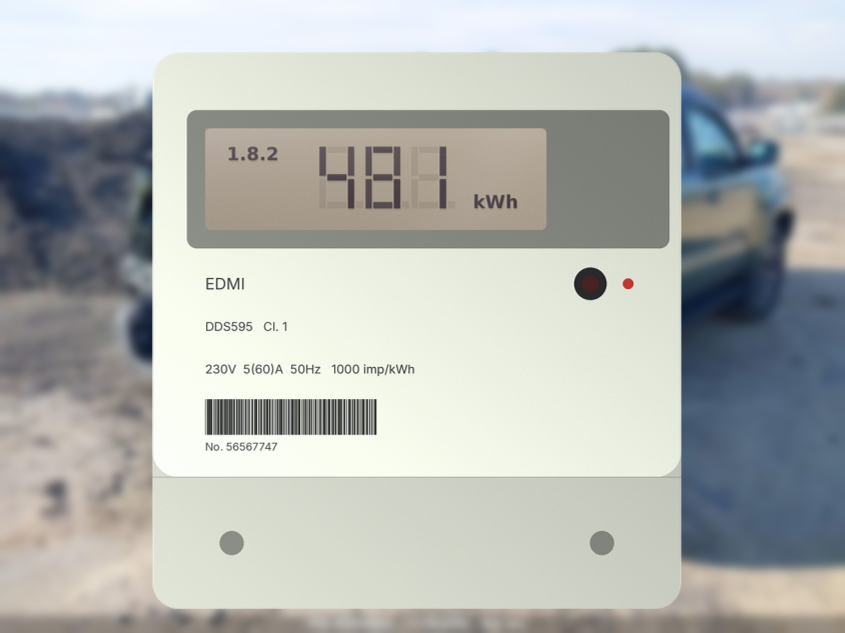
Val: 481
